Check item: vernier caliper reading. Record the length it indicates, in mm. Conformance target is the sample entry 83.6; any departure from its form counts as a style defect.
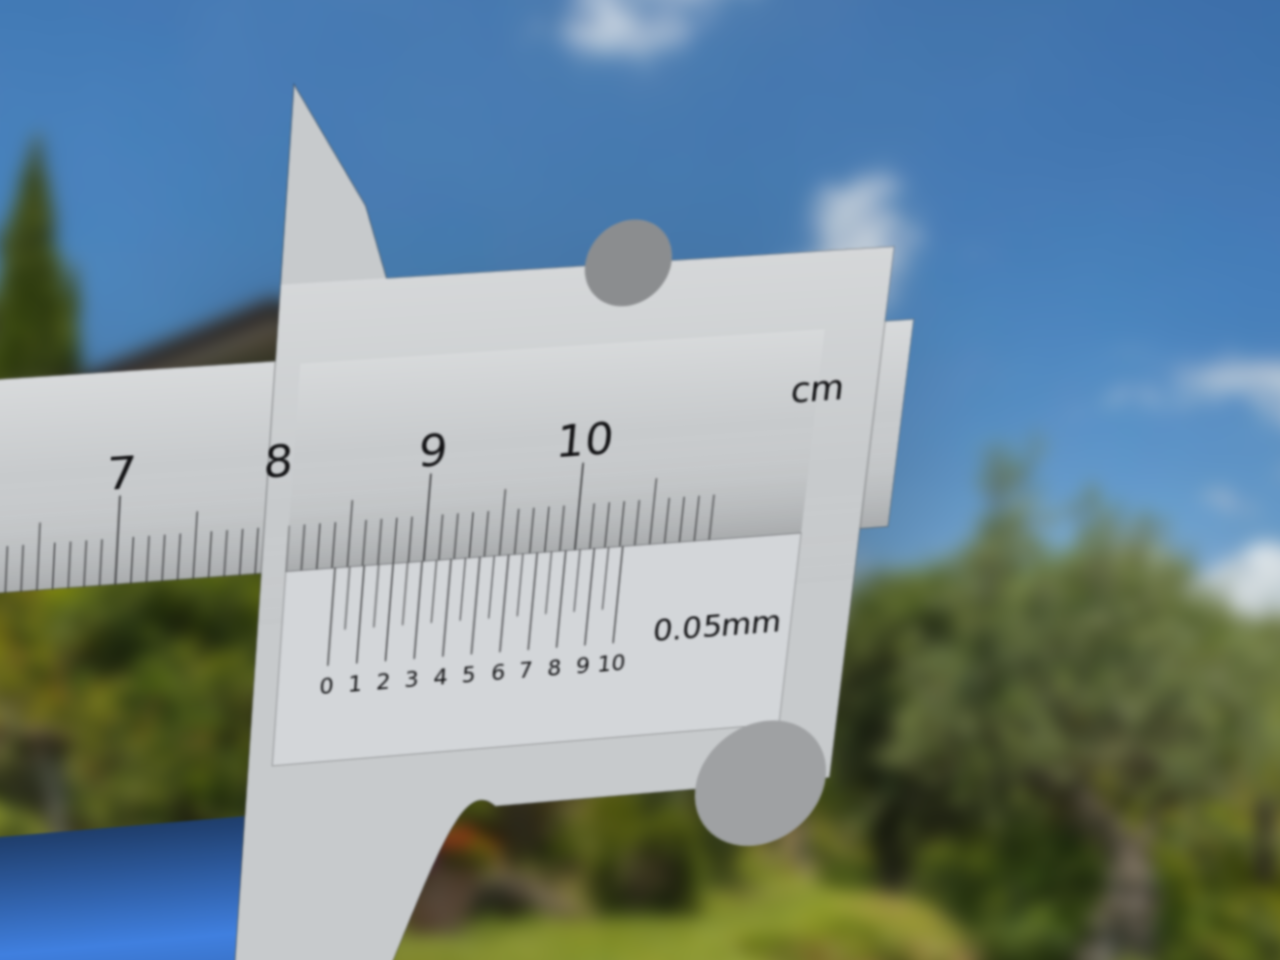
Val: 84.2
